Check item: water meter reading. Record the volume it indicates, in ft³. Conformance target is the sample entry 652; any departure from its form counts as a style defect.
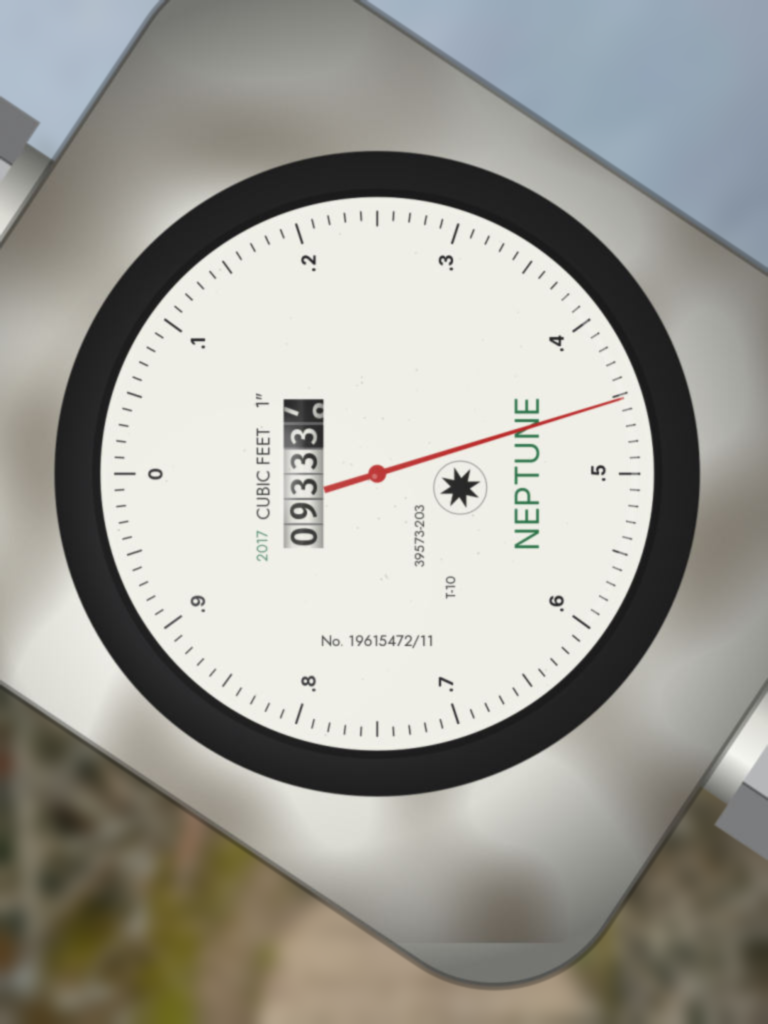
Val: 93337.45
